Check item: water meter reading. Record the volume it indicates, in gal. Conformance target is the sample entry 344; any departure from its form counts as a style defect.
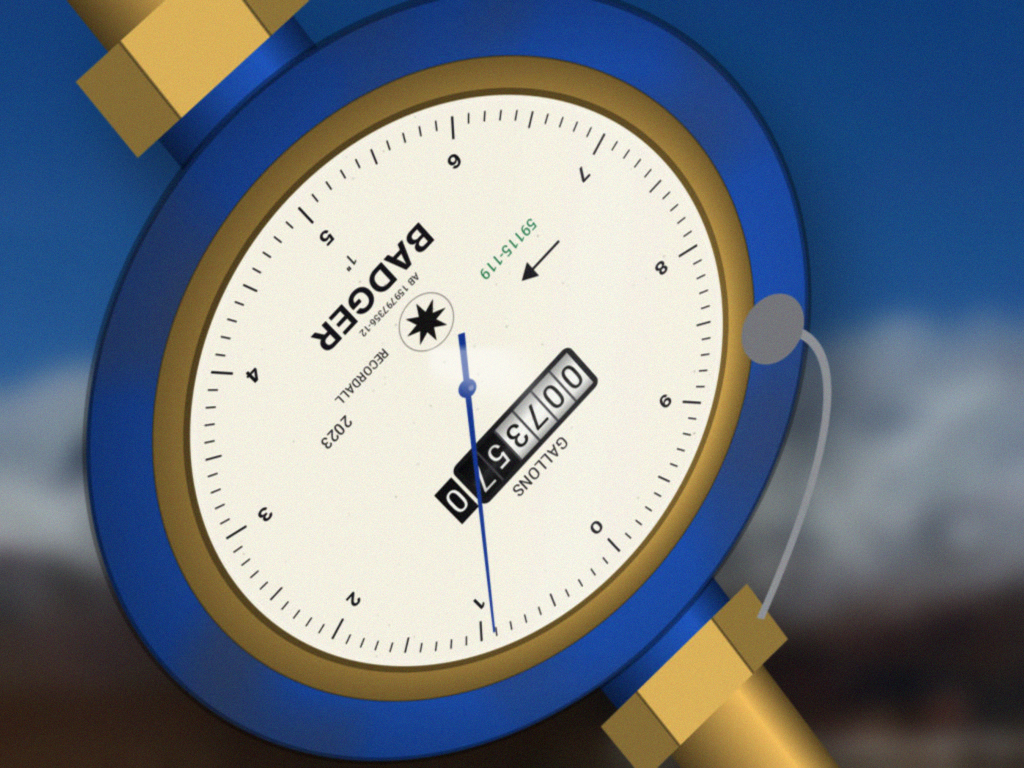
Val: 73570.9
